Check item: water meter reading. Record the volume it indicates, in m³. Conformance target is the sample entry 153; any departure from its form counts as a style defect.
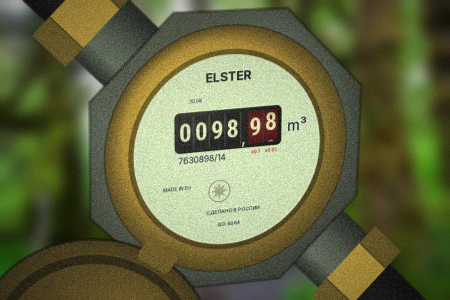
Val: 98.98
